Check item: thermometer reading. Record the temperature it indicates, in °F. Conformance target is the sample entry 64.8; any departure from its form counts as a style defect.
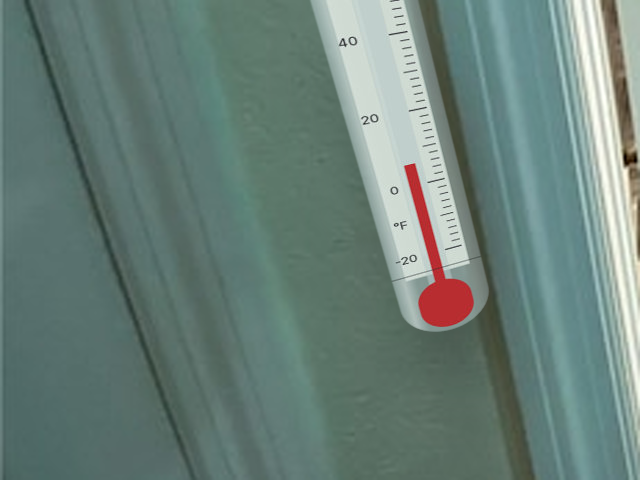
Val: 6
